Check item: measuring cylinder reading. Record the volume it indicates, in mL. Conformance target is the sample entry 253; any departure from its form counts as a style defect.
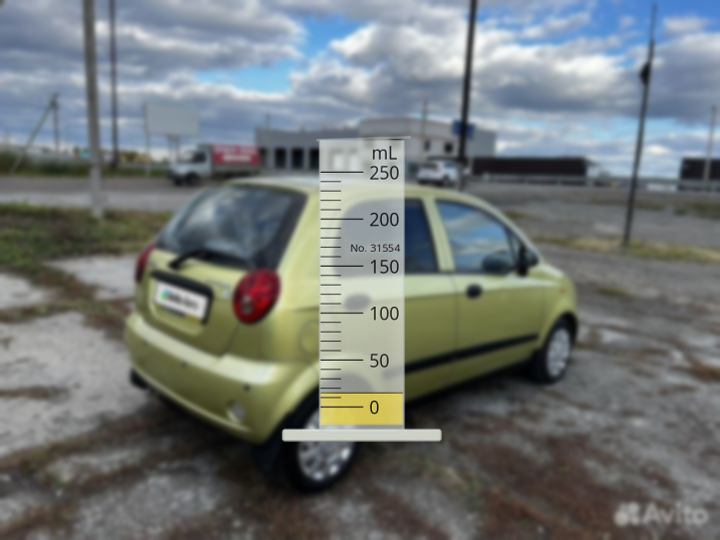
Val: 15
